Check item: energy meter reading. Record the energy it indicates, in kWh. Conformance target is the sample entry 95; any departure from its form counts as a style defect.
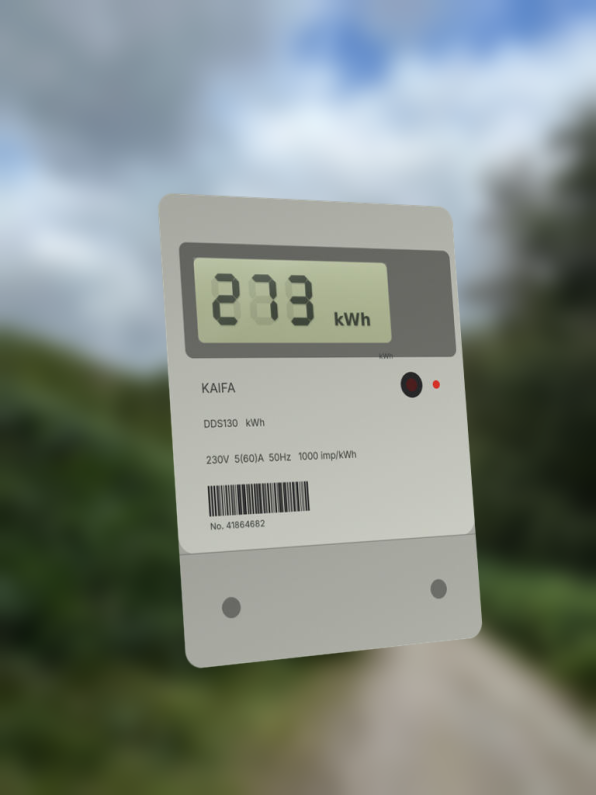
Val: 273
